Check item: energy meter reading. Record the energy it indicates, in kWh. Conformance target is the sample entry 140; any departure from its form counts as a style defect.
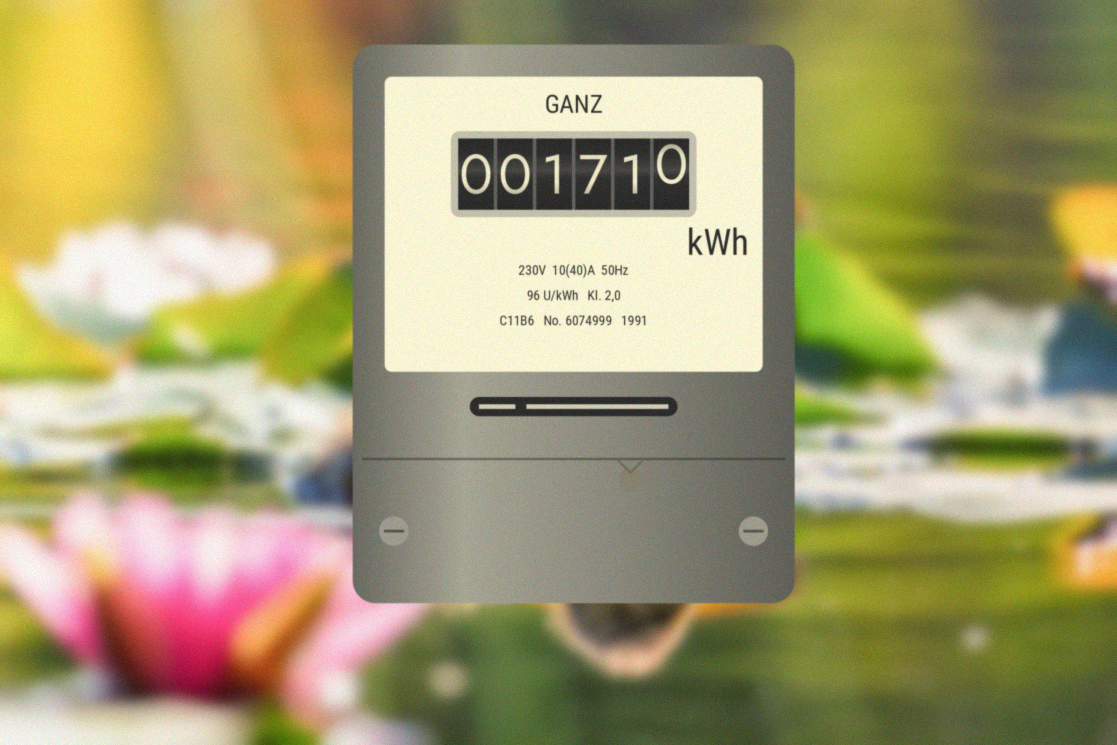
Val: 1710
